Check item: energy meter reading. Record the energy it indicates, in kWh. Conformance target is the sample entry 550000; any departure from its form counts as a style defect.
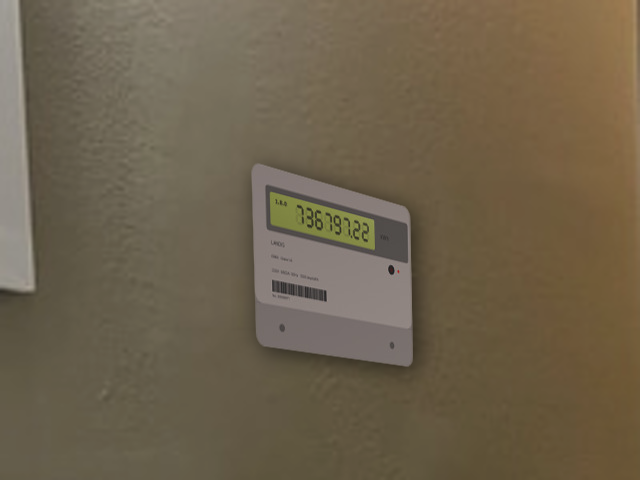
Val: 736797.22
